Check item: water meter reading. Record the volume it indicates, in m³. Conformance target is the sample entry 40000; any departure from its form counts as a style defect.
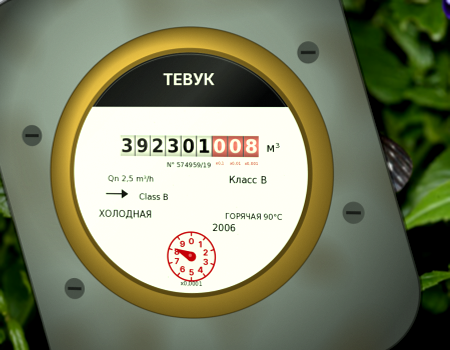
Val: 392301.0088
